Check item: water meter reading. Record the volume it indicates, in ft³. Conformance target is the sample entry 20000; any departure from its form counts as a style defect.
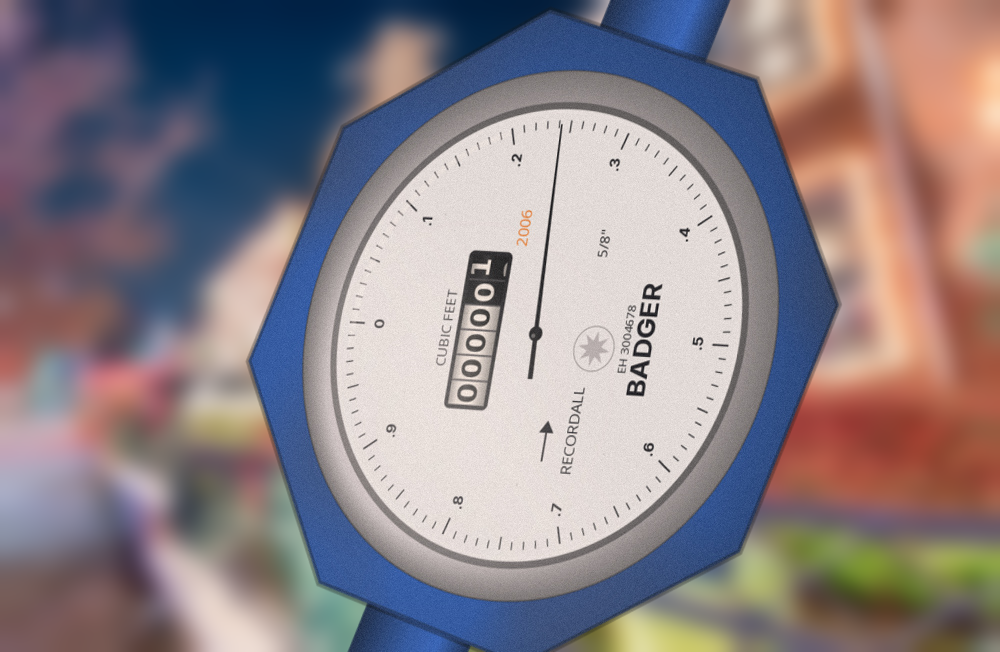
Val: 1.24
